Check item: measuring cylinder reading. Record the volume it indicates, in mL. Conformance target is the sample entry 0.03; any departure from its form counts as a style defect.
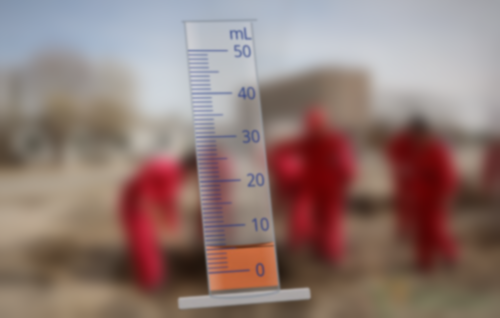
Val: 5
